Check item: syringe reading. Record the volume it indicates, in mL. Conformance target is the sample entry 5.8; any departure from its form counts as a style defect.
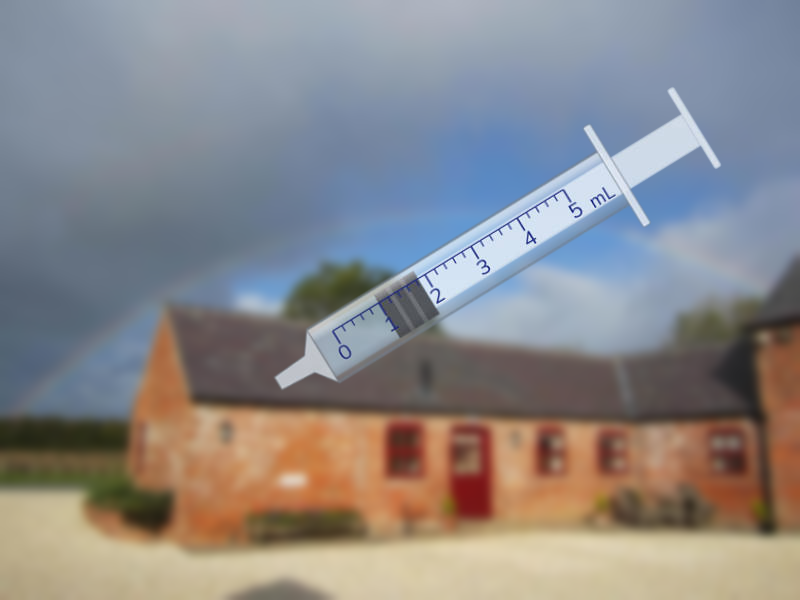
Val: 1
